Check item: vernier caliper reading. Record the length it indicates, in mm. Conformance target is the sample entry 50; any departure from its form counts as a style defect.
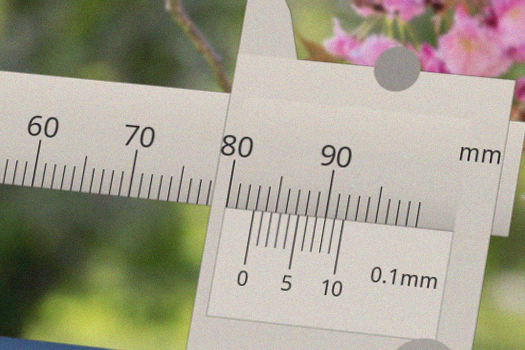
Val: 82.8
